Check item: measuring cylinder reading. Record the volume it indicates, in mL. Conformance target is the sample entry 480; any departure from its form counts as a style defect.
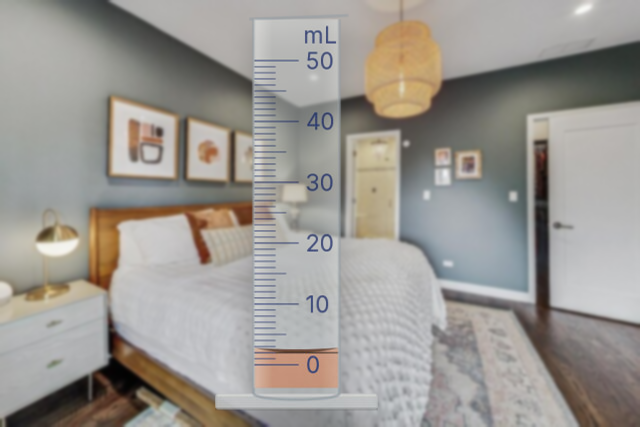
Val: 2
